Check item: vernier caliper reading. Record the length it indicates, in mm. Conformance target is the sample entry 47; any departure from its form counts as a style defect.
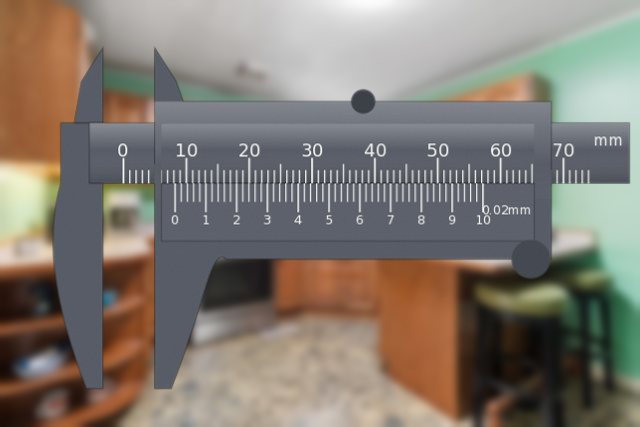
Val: 8.2
